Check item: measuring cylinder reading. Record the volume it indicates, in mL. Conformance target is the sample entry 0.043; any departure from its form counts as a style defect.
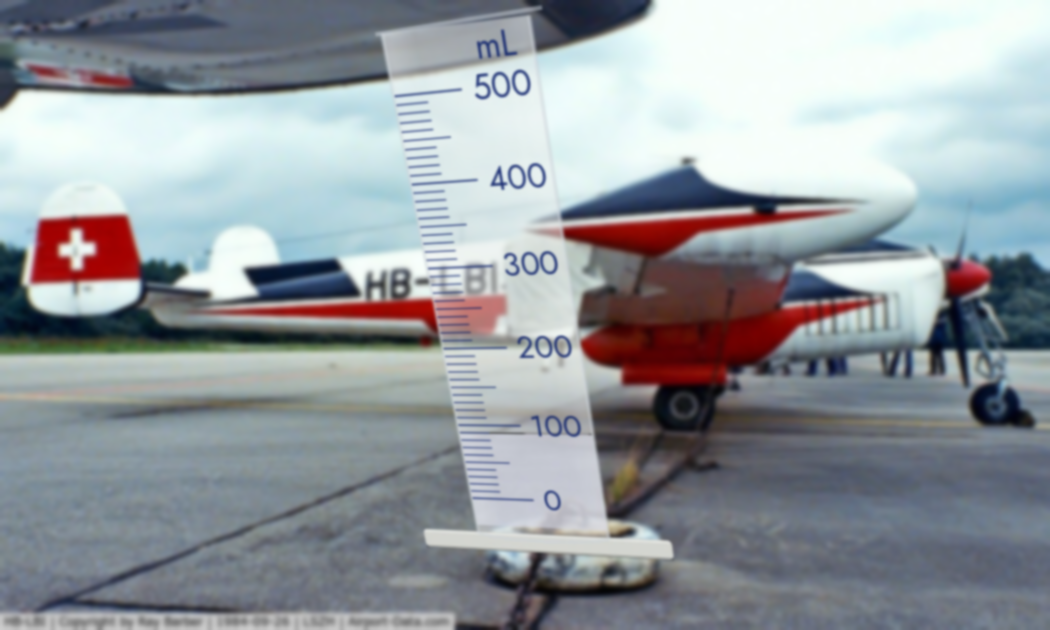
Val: 90
